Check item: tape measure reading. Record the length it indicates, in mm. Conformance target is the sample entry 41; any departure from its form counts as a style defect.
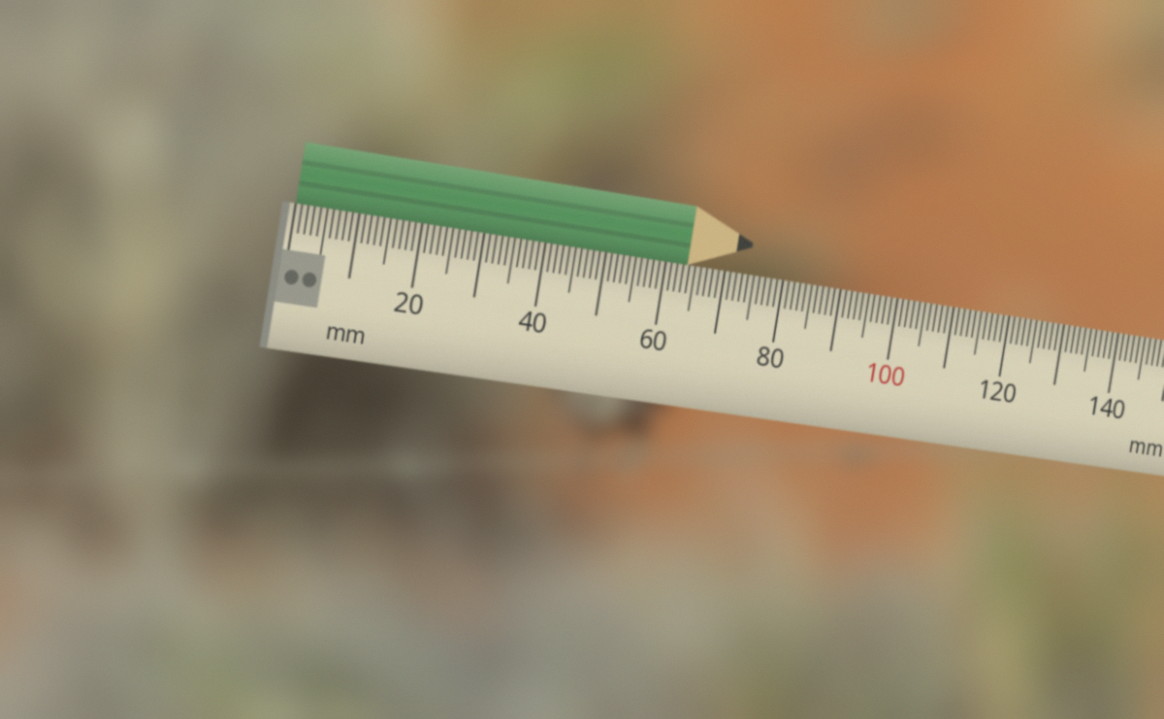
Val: 74
